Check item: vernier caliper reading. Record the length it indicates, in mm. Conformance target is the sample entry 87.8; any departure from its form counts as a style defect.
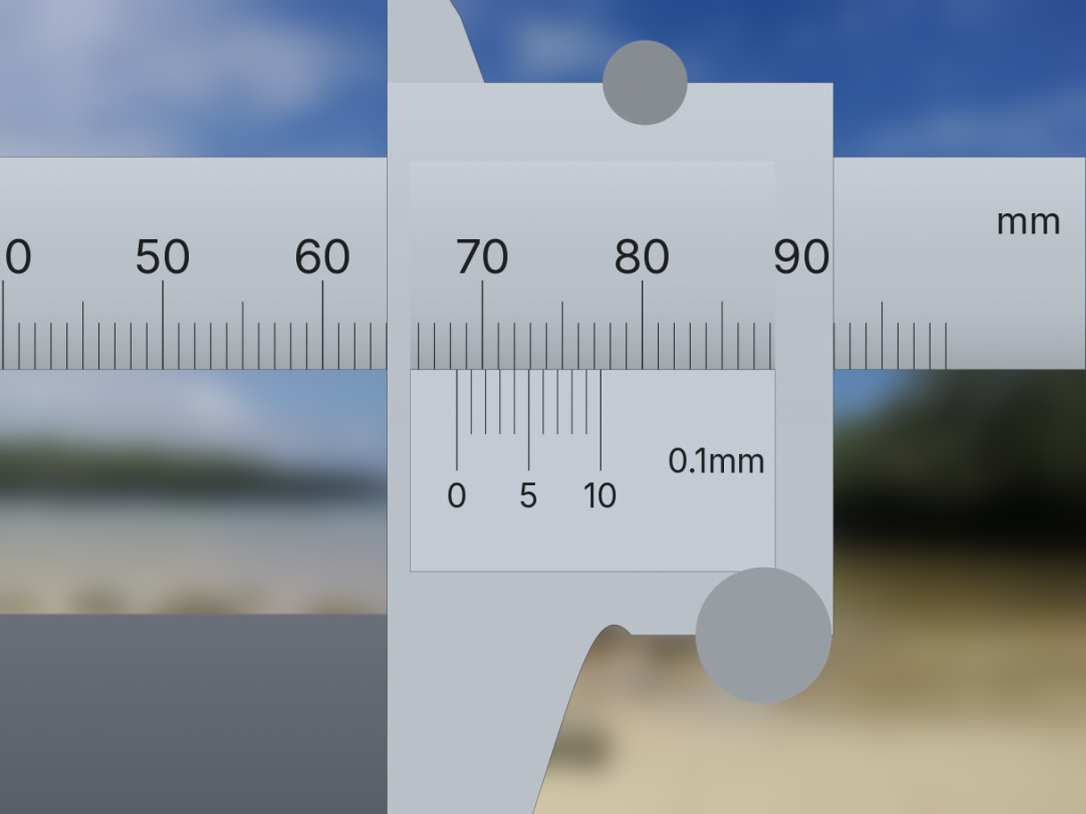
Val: 68.4
